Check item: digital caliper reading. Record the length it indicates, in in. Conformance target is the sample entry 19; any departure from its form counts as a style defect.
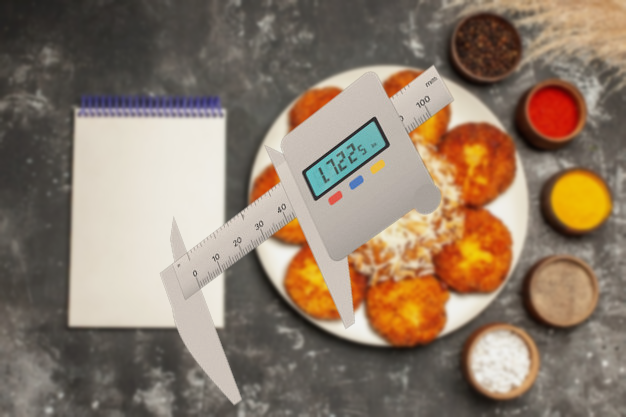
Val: 1.7225
